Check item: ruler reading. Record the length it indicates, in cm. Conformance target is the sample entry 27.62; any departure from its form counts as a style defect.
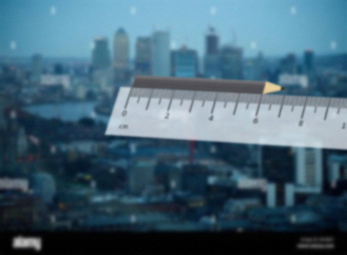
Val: 7
